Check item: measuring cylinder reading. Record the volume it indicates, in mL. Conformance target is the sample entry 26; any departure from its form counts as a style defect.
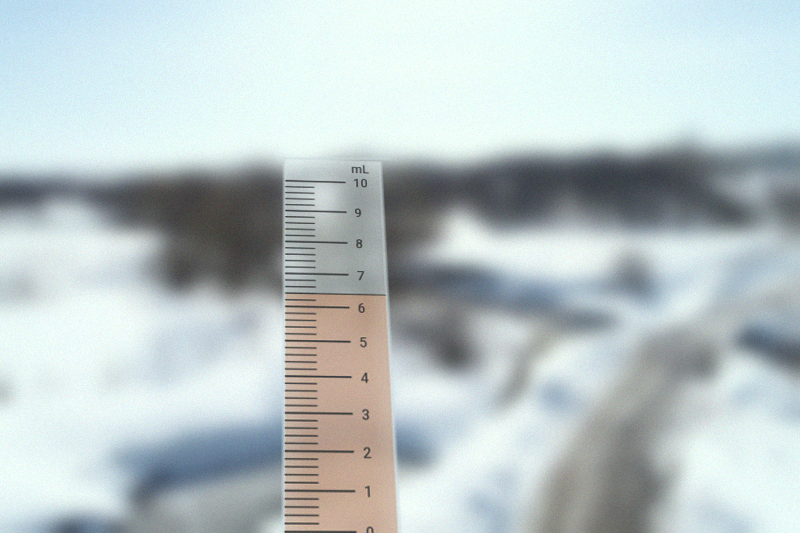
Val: 6.4
